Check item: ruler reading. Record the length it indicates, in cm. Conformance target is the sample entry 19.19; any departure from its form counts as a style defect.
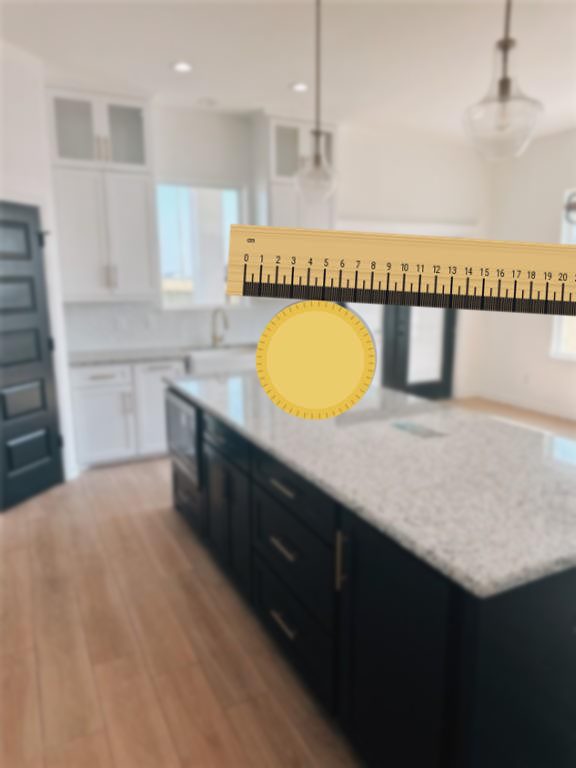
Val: 7.5
